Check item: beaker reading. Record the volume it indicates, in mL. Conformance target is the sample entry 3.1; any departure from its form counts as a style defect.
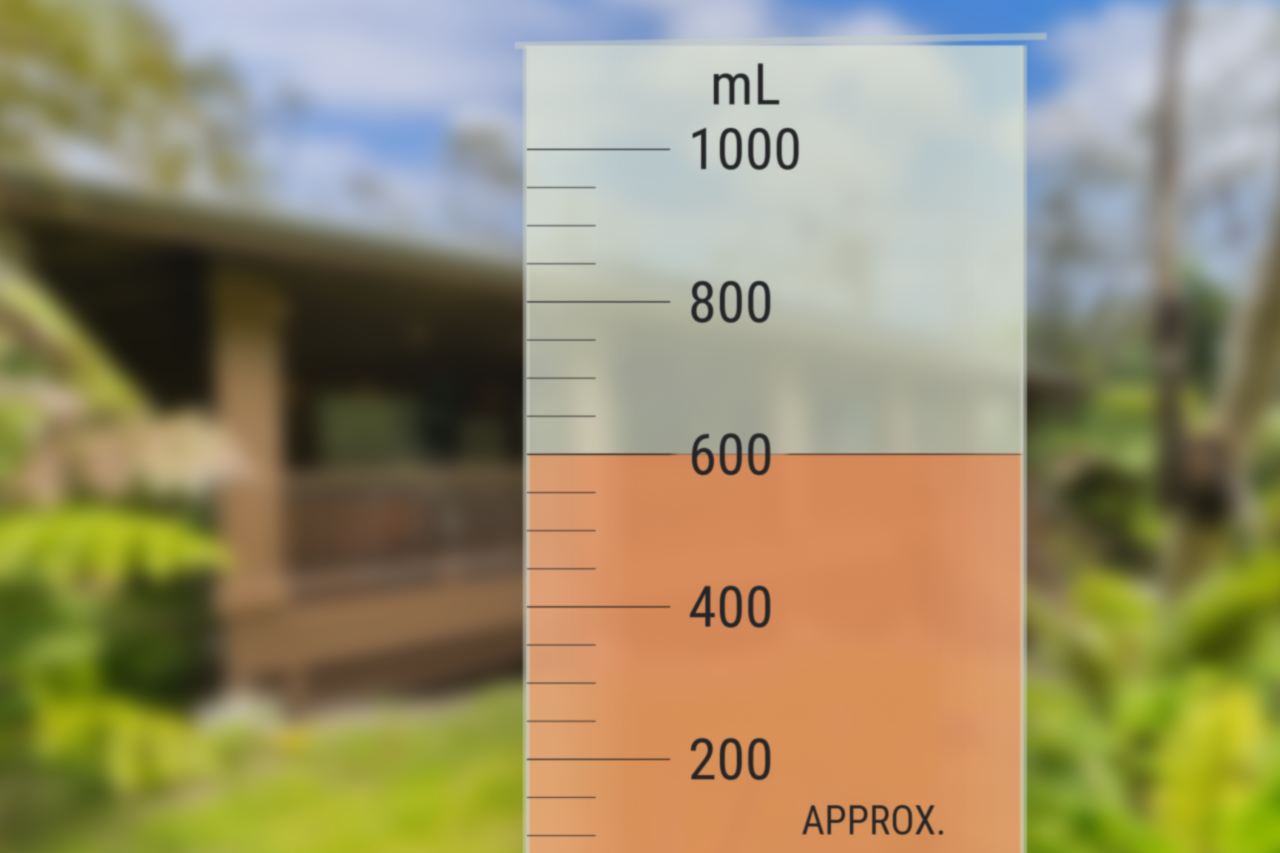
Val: 600
